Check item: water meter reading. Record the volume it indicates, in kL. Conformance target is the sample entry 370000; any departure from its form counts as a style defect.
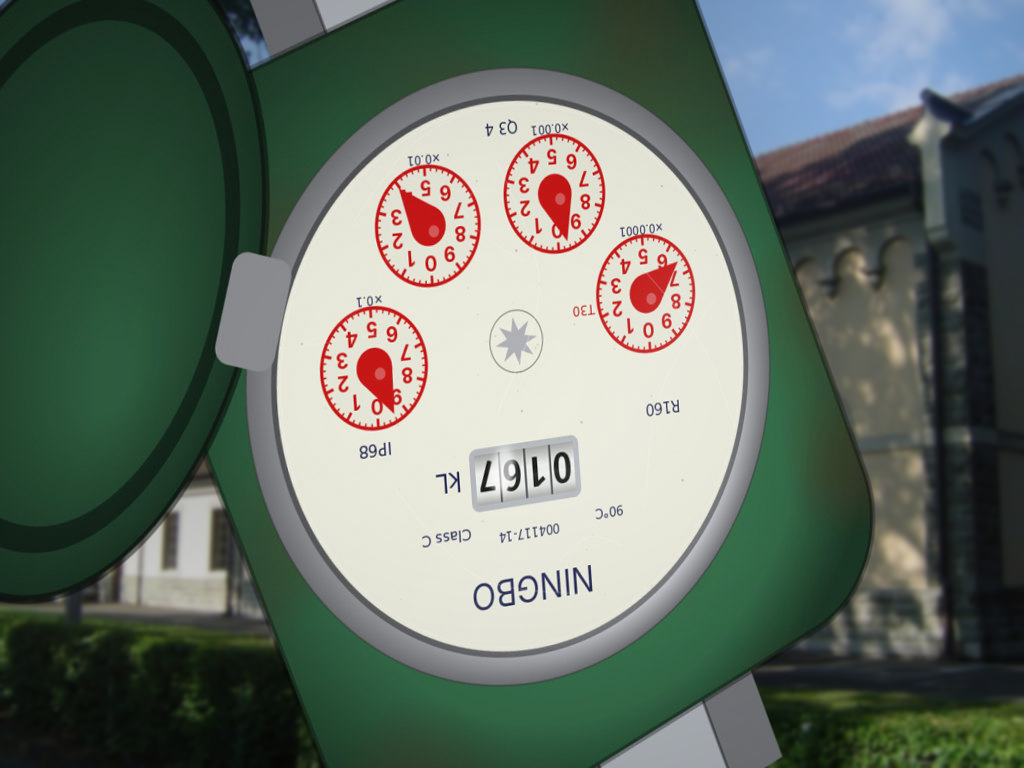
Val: 166.9396
